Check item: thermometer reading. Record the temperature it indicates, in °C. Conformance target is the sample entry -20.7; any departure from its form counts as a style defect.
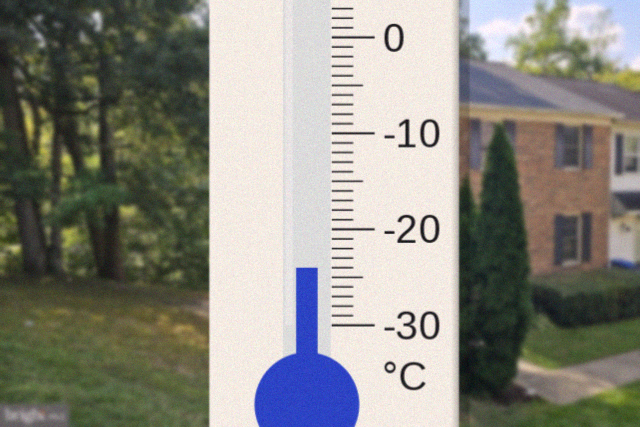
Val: -24
